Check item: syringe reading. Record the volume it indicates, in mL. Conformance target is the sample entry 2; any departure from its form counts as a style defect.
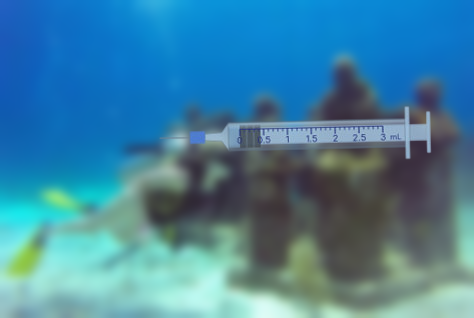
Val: 0
